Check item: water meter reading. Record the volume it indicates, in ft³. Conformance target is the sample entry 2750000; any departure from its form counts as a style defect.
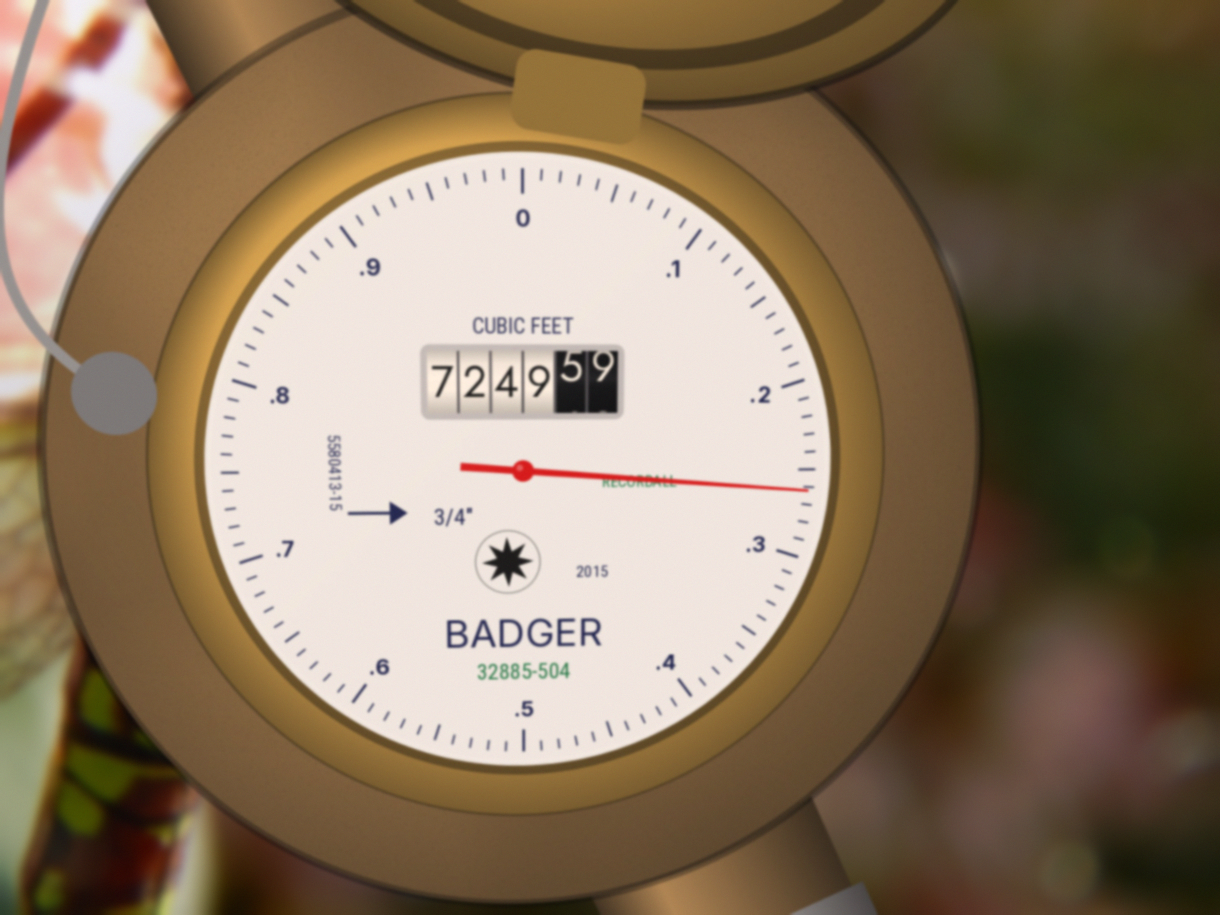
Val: 724959.26
